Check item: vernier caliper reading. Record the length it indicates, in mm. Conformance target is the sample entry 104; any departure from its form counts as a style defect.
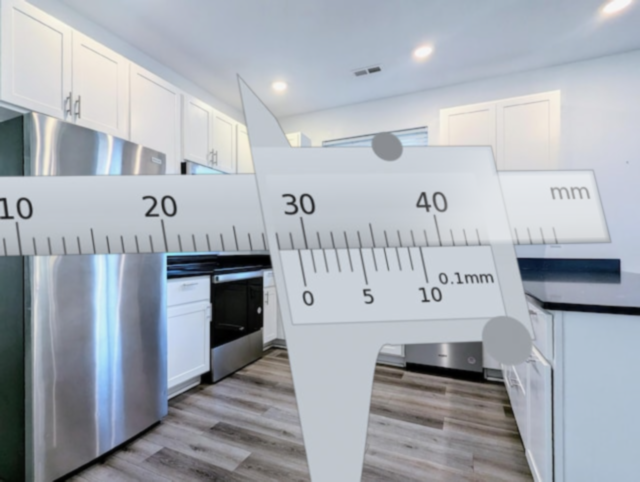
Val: 29.4
